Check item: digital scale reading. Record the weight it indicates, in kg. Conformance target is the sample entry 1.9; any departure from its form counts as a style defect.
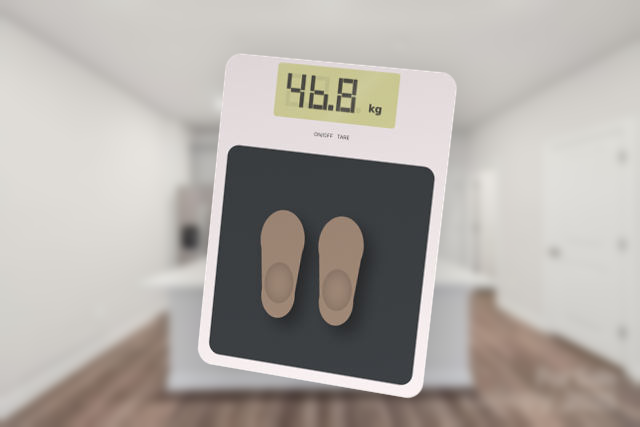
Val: 46.8
